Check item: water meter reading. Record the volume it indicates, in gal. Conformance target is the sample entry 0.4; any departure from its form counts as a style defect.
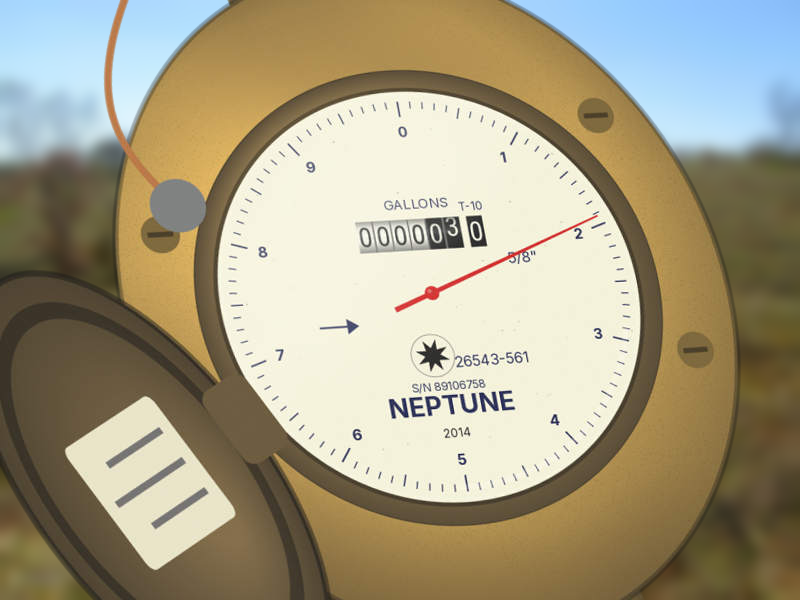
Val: 31.9
